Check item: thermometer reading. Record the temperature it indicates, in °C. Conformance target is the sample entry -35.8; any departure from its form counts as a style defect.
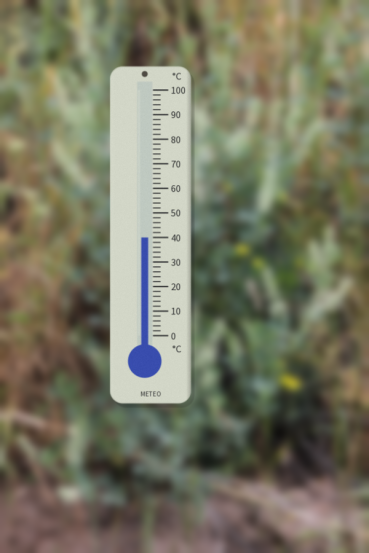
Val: 40
